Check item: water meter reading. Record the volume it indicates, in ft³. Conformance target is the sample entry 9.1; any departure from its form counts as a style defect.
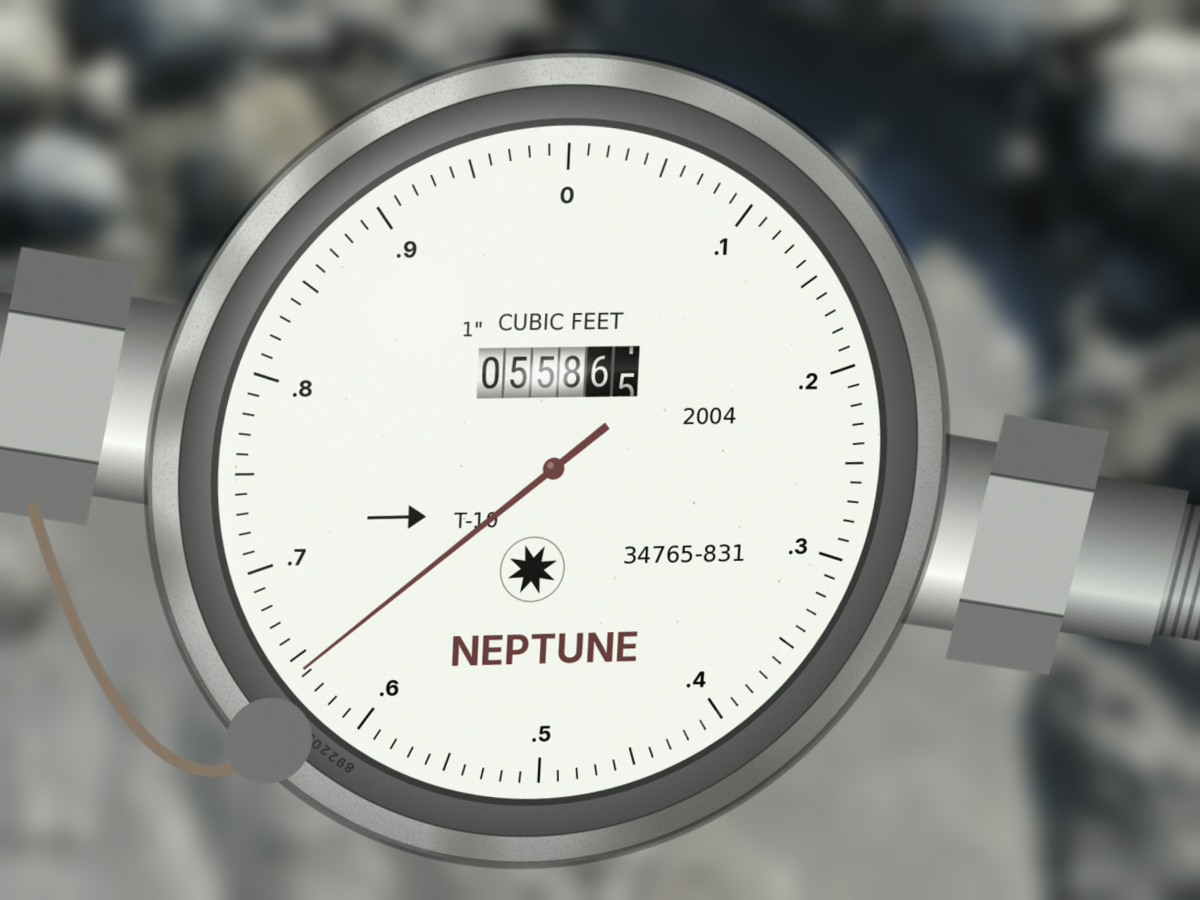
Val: 55864.64
